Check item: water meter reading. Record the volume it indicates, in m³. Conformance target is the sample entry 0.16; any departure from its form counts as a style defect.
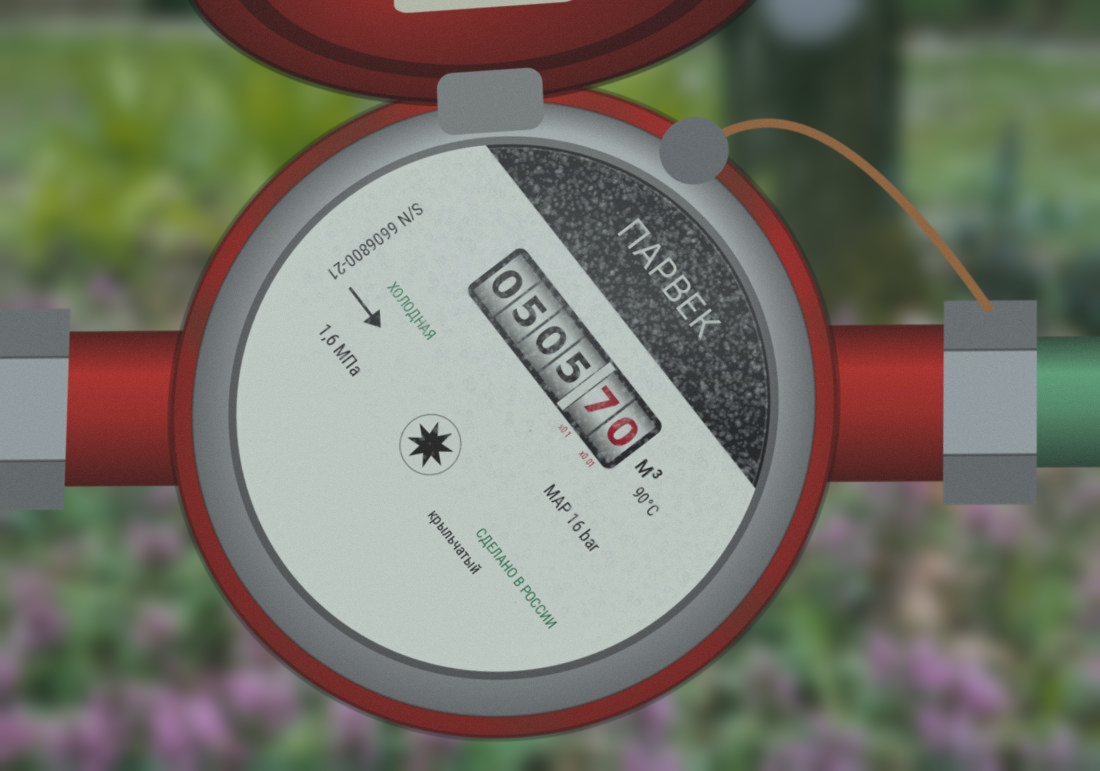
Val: 505.70
